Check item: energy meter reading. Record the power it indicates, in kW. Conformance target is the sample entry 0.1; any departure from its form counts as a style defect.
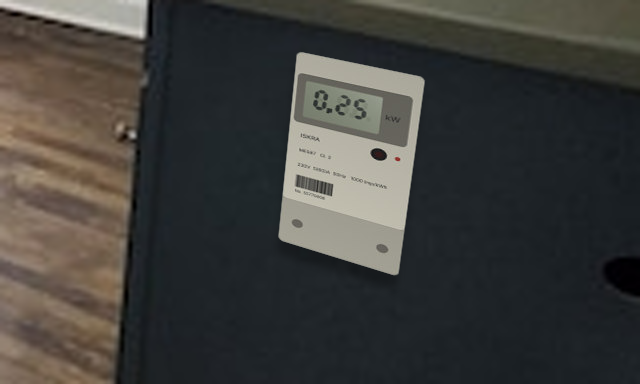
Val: 0.25
